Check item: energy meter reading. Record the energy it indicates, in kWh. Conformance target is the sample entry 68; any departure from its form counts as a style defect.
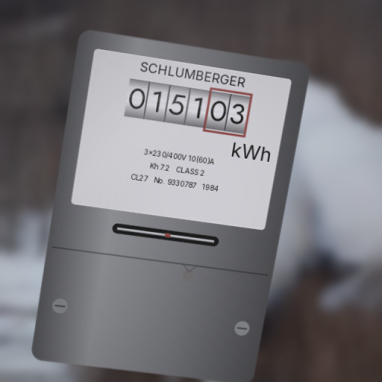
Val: 151.03
